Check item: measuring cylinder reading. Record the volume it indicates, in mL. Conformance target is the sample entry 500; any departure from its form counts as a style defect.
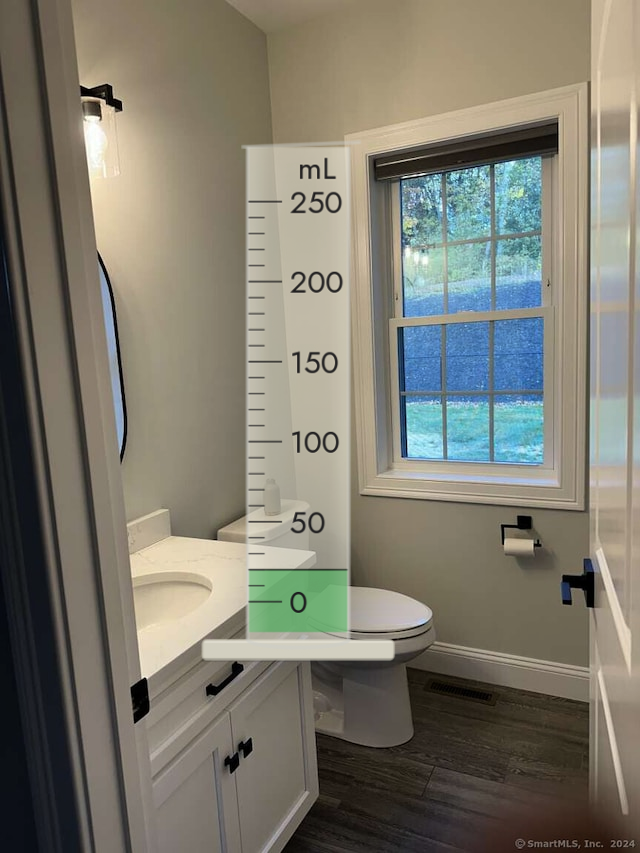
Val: 20
